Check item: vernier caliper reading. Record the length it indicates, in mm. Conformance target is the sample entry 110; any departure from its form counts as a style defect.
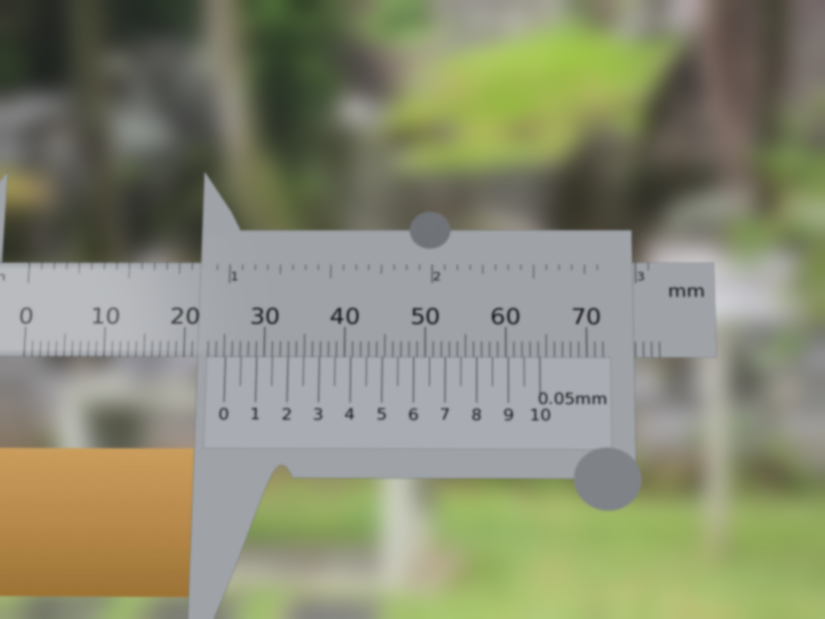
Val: 25.2
